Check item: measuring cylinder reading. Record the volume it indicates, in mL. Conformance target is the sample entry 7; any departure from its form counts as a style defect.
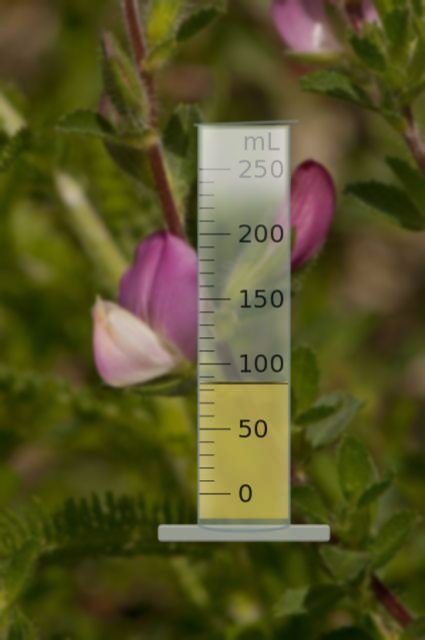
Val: 85
